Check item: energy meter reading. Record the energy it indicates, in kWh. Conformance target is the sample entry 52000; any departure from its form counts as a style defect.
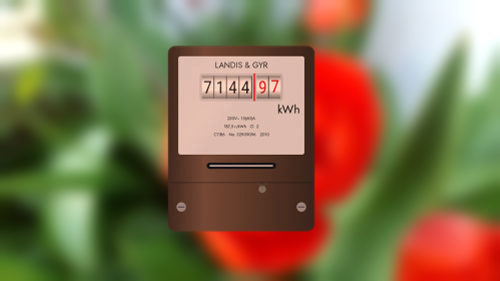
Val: 7144.97
